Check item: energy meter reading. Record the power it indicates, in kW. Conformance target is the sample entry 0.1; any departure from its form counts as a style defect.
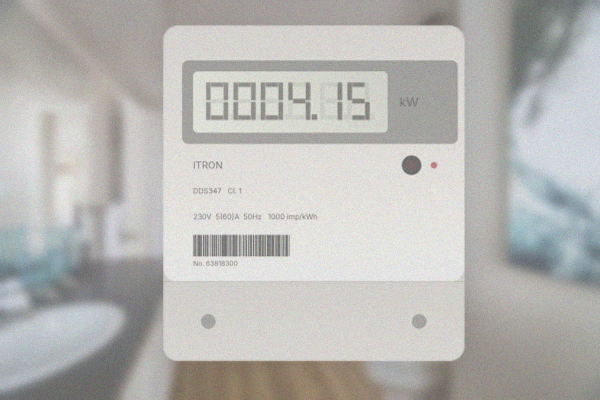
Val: 4.15
